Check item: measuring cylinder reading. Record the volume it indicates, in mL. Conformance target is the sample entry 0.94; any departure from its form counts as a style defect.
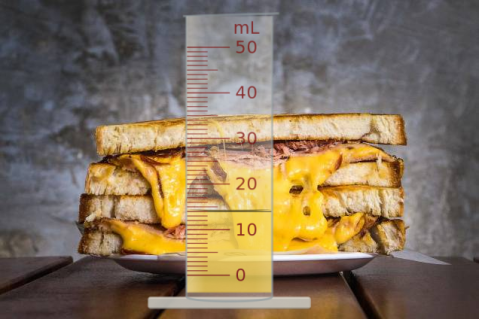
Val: 14
